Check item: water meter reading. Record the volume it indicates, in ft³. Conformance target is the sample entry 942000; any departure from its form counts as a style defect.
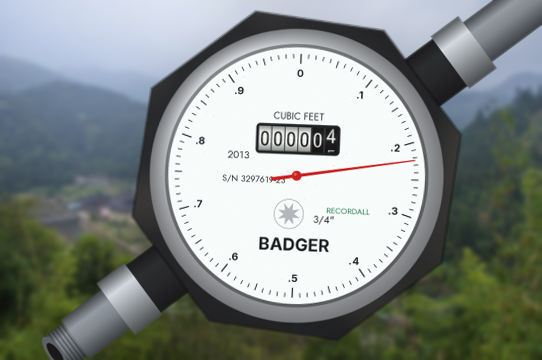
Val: 4.22
